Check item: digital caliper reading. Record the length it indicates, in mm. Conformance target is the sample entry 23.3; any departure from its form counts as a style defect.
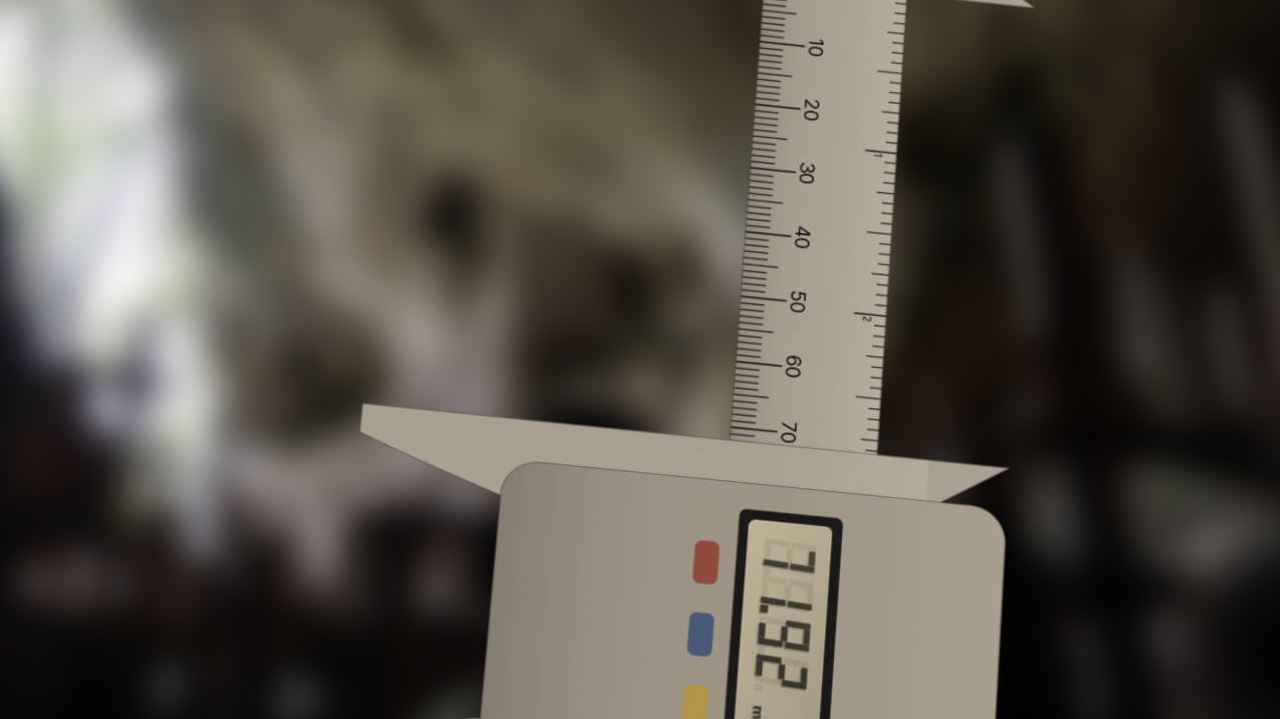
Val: 71.92
